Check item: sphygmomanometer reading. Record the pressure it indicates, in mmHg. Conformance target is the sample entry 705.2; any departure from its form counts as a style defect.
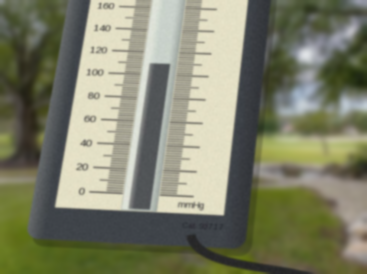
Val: 110
